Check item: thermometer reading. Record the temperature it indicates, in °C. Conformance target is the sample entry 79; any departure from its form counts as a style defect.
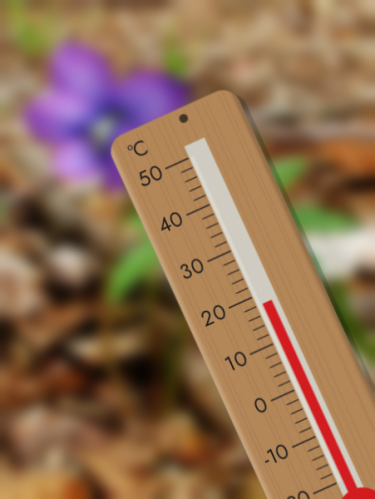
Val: 18
